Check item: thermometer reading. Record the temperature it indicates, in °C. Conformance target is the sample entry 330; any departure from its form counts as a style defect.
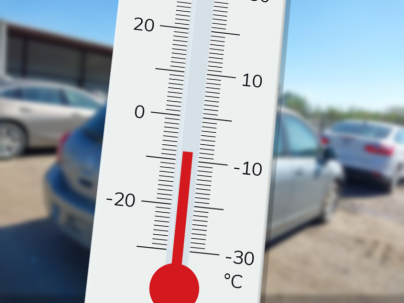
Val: -8
